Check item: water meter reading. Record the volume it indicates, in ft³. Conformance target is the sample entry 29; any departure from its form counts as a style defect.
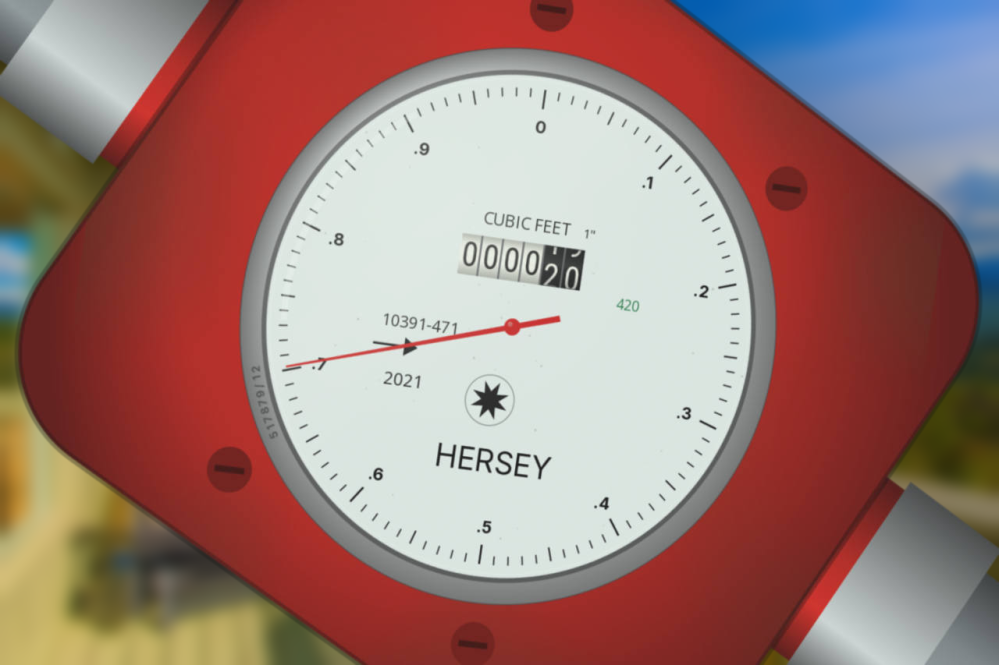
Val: 19.70
